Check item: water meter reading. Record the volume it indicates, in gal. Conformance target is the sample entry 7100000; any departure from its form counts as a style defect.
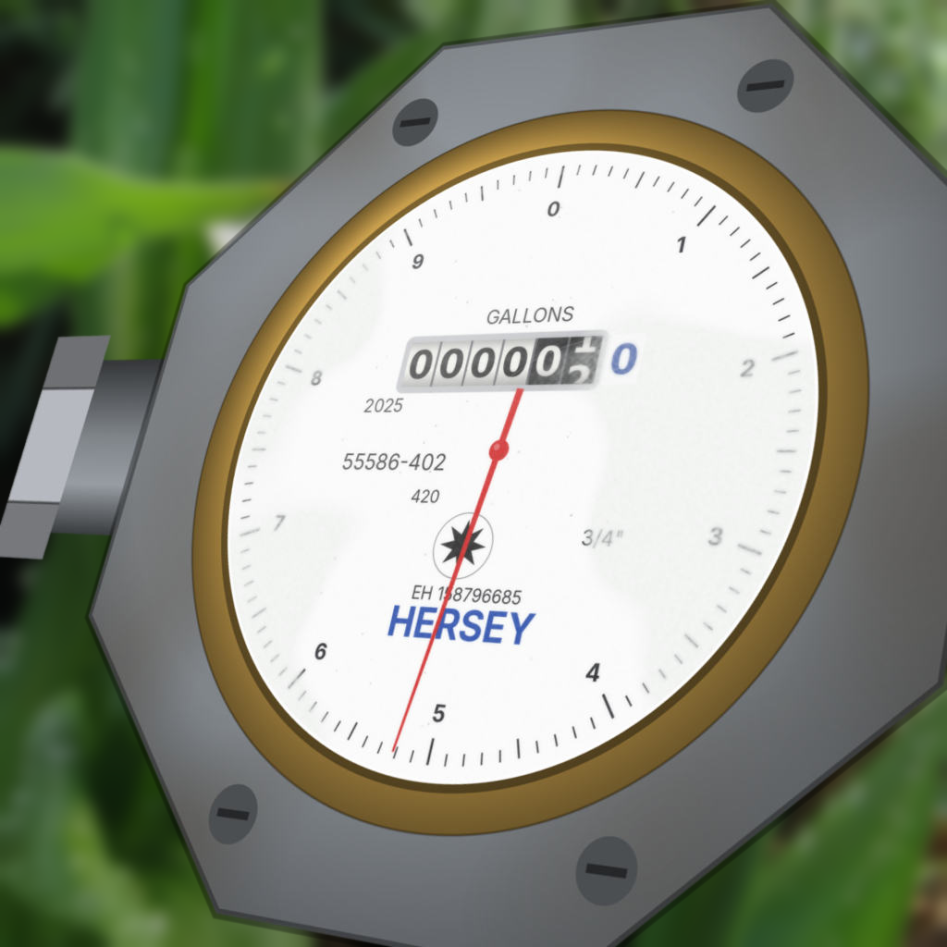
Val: 15.2
